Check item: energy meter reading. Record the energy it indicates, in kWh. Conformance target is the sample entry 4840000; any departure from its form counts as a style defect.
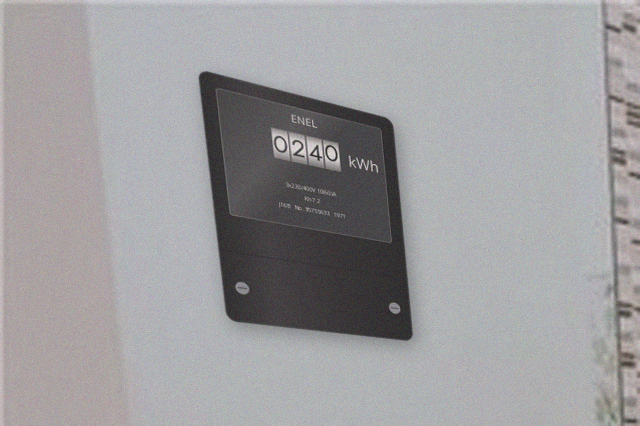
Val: 240
